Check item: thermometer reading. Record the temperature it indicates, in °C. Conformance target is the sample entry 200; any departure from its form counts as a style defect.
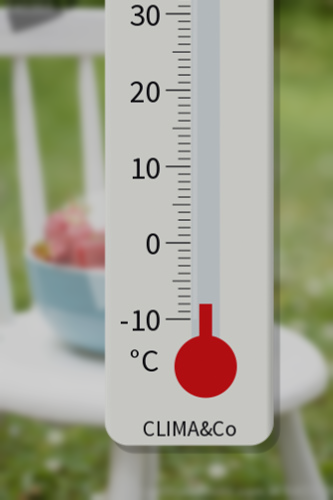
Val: -8
